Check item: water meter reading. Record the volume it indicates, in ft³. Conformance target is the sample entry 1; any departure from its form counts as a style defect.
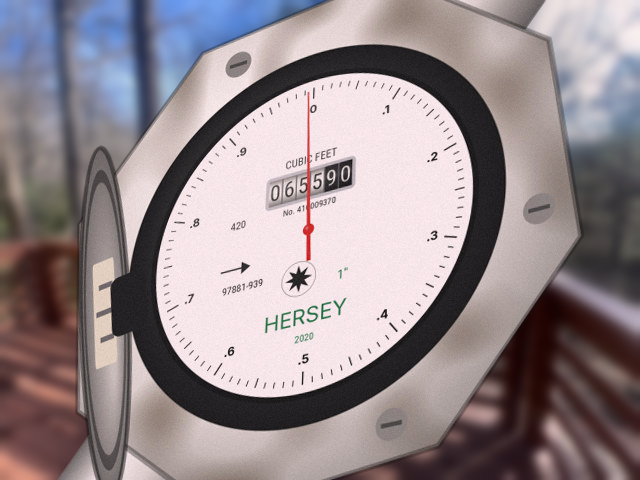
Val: 65589.99
